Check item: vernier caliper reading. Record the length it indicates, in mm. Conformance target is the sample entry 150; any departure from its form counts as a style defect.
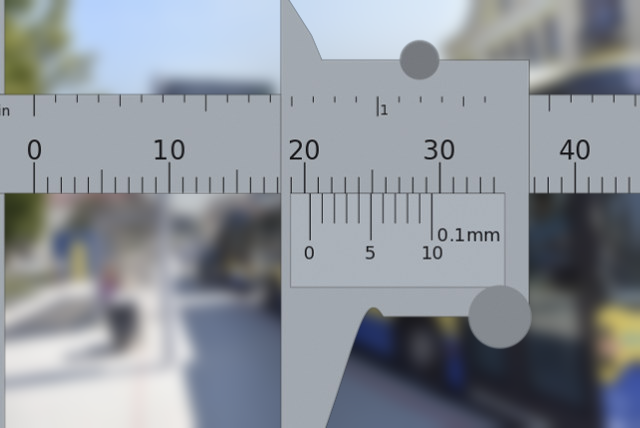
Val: 20.4
